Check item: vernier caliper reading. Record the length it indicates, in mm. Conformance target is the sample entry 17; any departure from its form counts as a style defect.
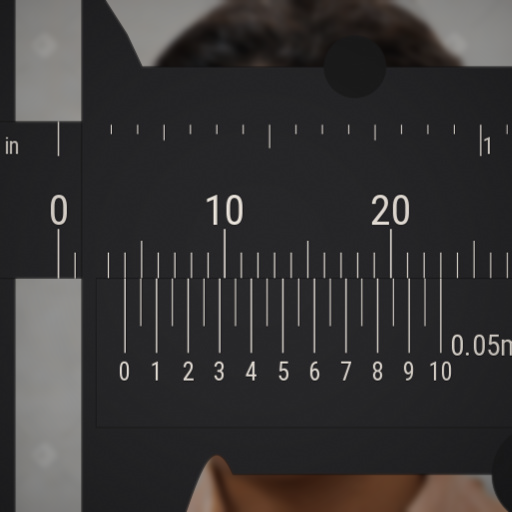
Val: 4.0
